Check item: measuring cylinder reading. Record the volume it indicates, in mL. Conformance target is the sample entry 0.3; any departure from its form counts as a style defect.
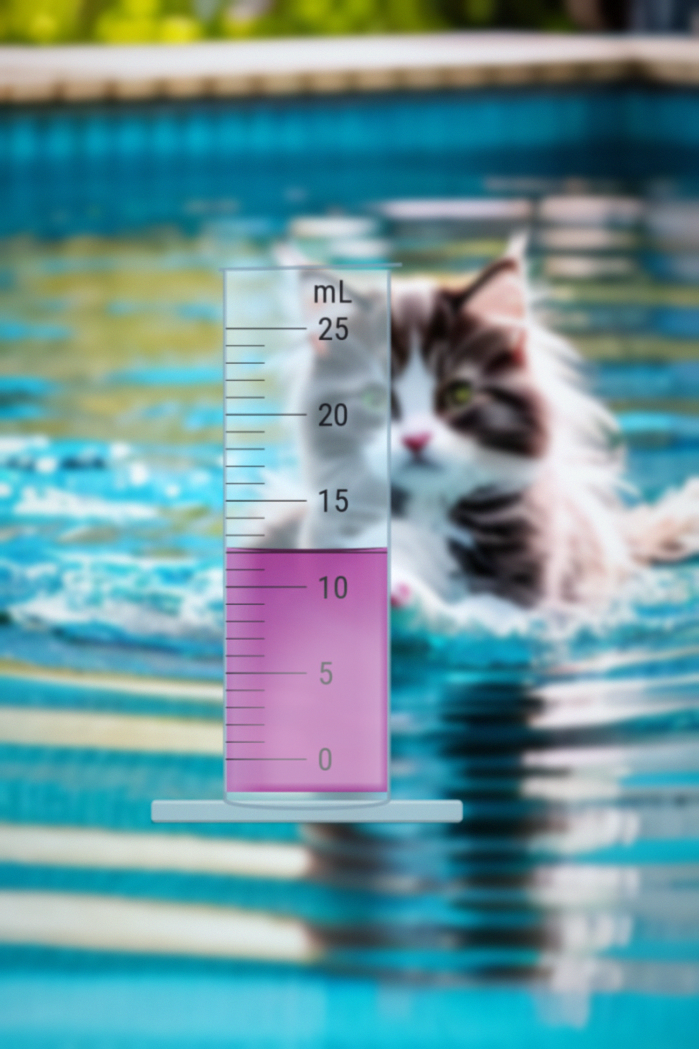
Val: 12
